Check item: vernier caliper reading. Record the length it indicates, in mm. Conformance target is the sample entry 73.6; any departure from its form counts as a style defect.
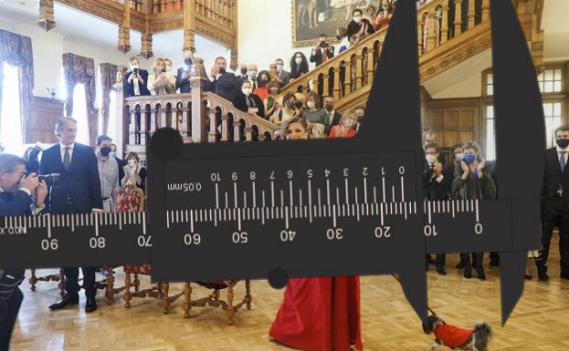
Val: 15.5
